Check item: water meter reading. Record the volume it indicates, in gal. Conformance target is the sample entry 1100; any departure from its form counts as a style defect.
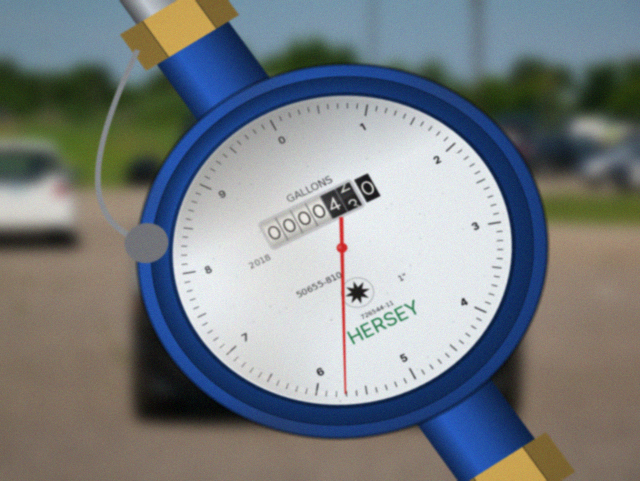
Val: 425.7
